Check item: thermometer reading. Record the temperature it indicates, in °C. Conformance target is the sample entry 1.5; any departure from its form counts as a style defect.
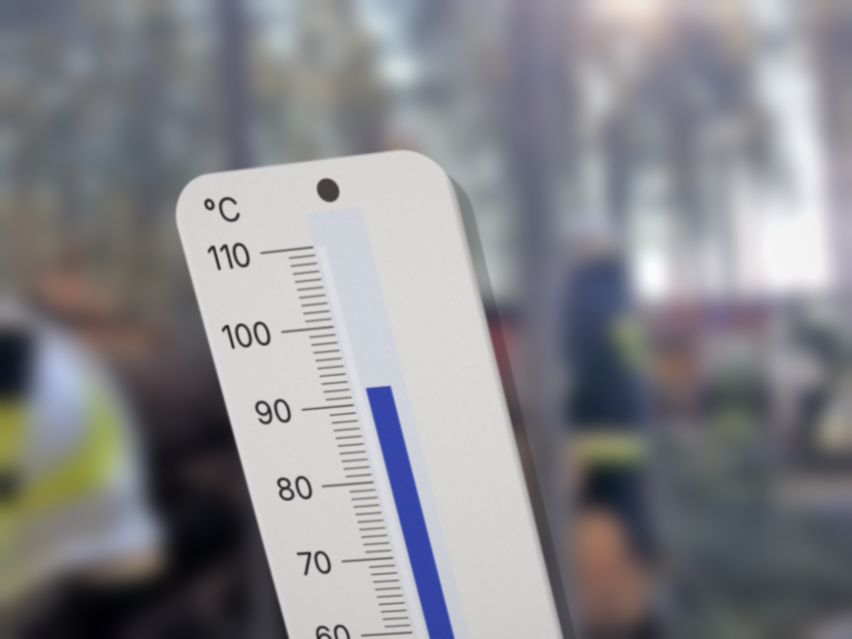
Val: 92
